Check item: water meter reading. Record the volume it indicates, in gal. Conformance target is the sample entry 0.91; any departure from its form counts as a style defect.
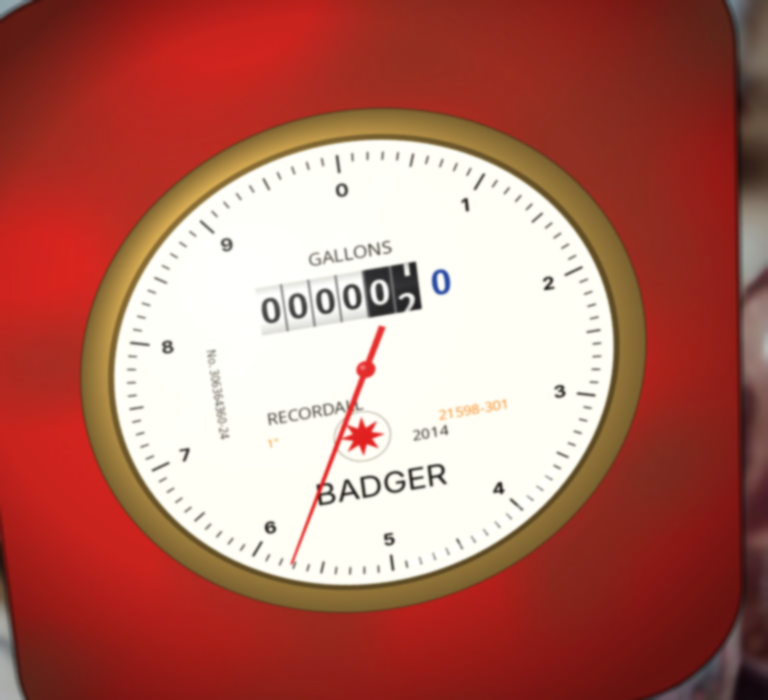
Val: 15.7
